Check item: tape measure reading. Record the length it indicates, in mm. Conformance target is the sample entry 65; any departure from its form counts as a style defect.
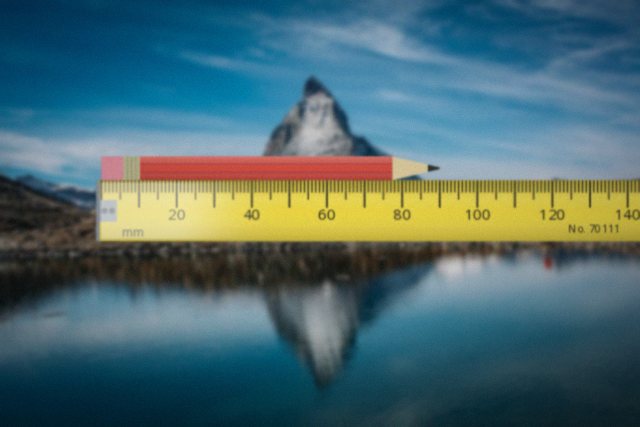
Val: 90
